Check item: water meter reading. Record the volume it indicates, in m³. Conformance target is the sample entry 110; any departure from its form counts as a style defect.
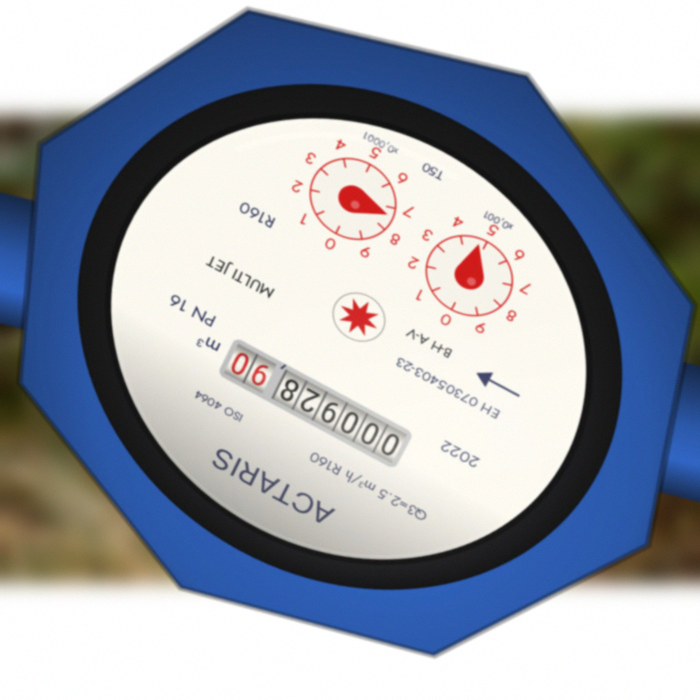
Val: 928.9047
